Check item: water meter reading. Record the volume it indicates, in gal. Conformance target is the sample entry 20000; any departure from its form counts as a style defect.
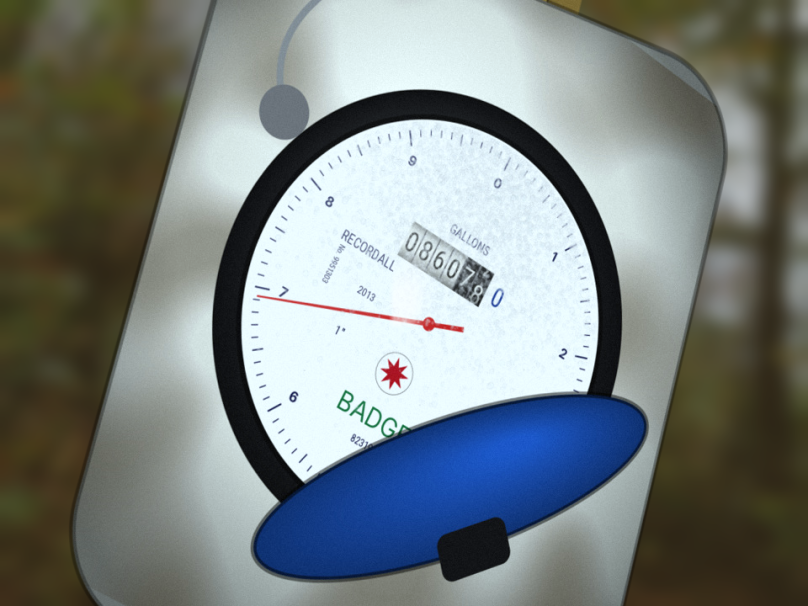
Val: 860776.9
